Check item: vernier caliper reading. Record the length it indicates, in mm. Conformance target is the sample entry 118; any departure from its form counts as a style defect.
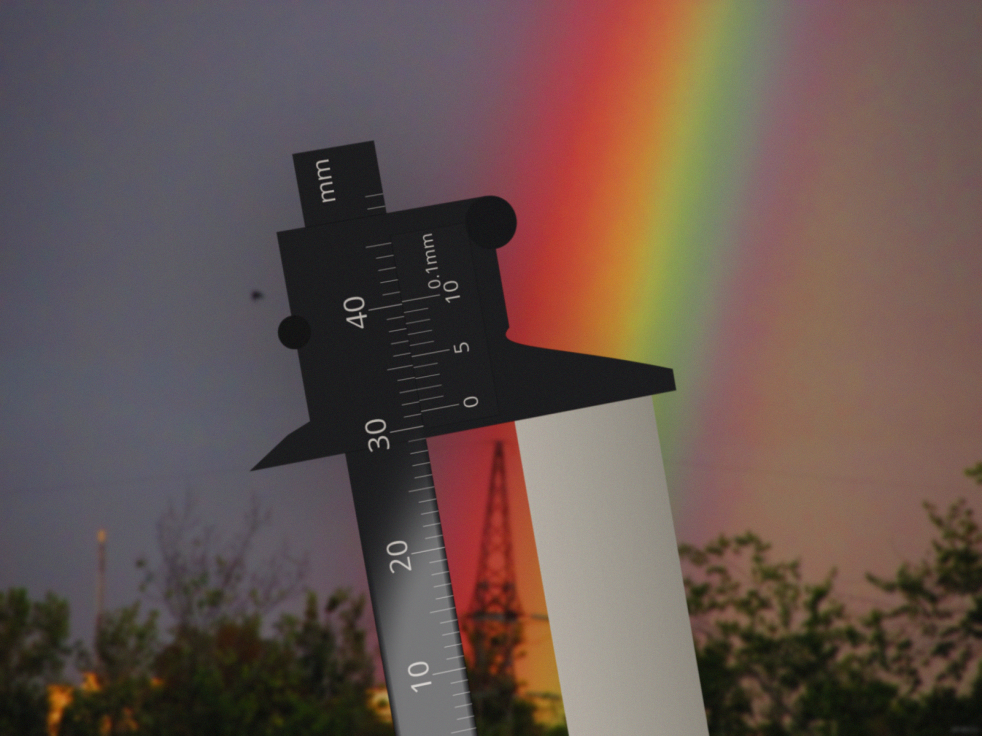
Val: 31.2
